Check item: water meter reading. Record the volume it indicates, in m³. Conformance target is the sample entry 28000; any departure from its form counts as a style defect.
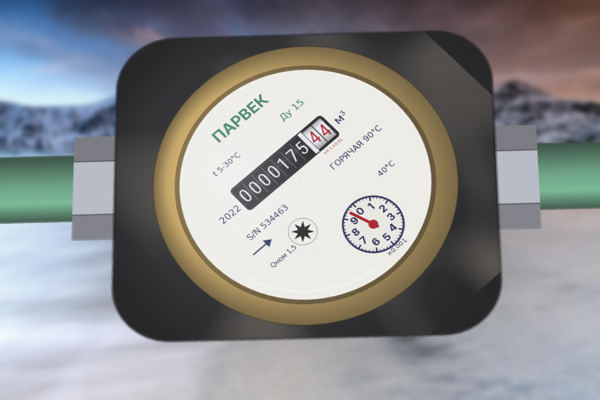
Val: 175.439
